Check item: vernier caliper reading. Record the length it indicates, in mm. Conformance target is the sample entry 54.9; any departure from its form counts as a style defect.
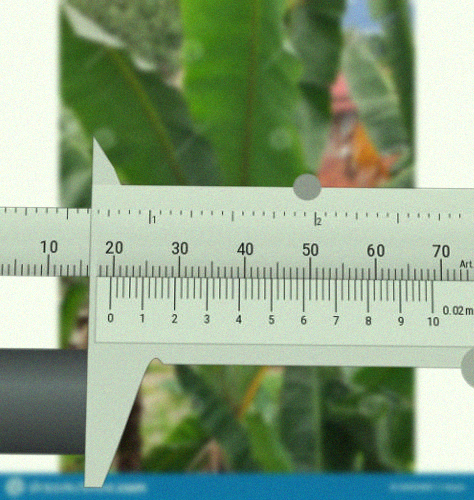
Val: 19.6
